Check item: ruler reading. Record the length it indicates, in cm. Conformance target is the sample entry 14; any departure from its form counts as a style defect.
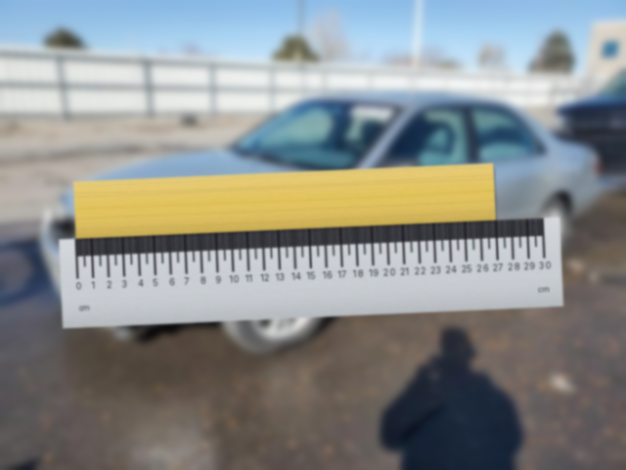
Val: 27
